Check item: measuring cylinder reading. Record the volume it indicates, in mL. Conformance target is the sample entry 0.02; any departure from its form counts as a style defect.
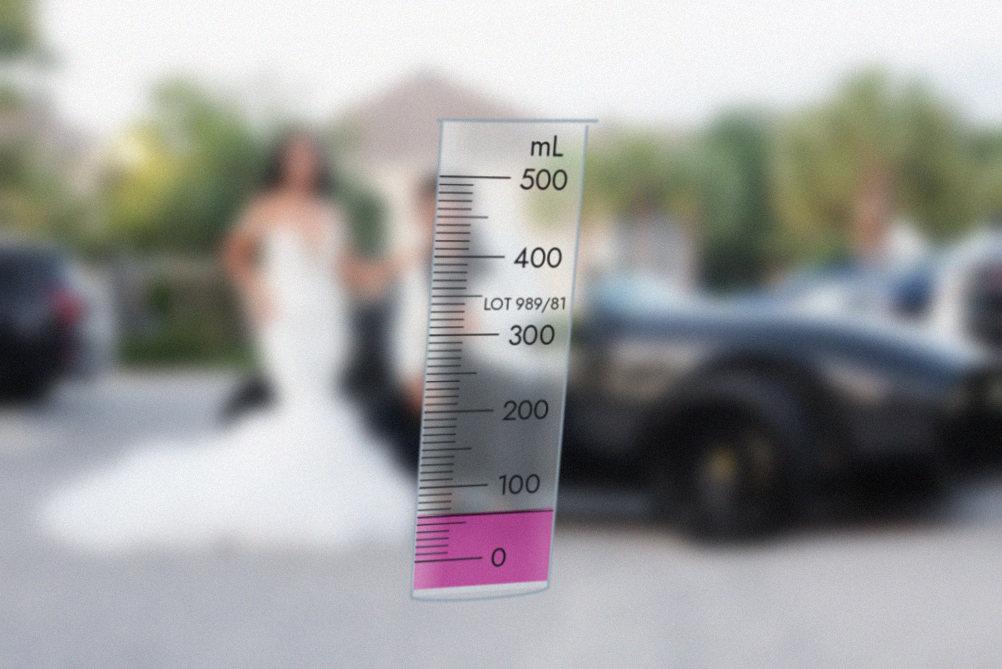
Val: 60
